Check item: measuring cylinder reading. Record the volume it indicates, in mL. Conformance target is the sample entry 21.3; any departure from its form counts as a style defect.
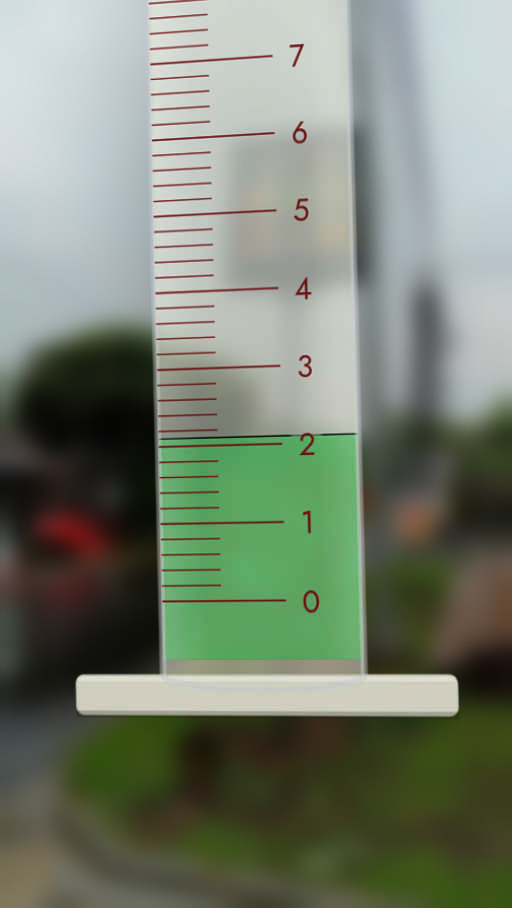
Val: 2.1
